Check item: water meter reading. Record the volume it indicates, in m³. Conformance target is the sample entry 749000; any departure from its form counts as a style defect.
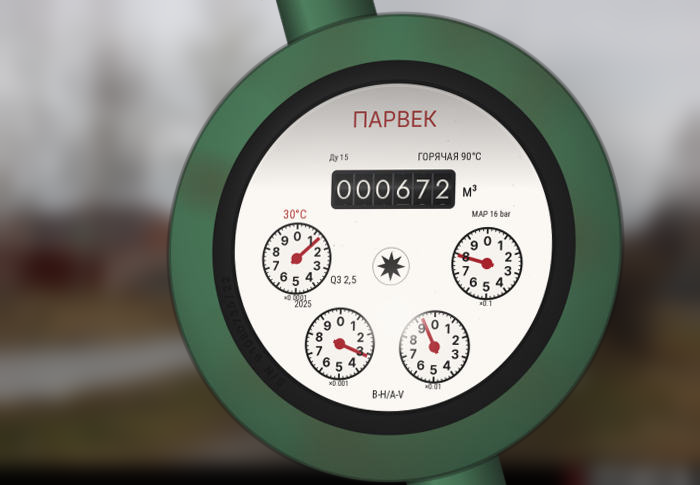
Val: 672.7931
